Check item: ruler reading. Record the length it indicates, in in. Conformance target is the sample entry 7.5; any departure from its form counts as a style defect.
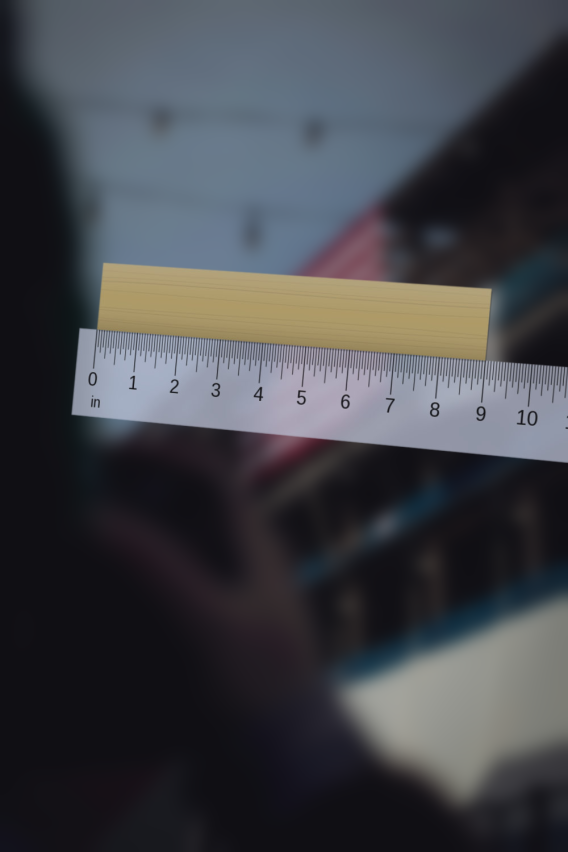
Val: 9
